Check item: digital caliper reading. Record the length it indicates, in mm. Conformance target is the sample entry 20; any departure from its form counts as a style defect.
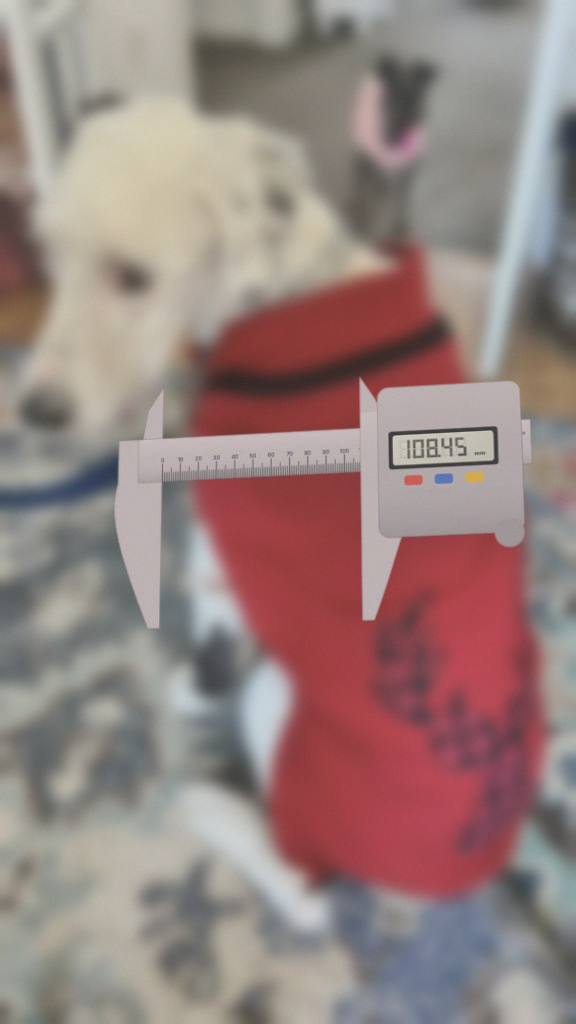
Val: 108.45
